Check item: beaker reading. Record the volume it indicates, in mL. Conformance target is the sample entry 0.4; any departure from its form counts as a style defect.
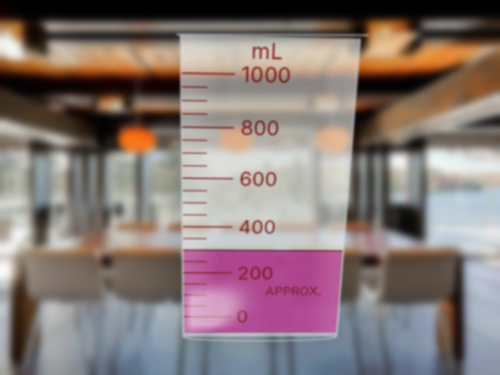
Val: 300
